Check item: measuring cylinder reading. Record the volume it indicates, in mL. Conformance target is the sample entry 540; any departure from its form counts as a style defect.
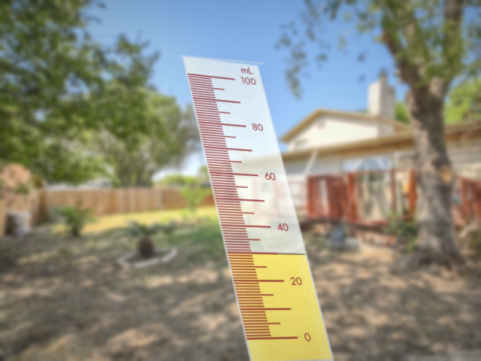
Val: 30
